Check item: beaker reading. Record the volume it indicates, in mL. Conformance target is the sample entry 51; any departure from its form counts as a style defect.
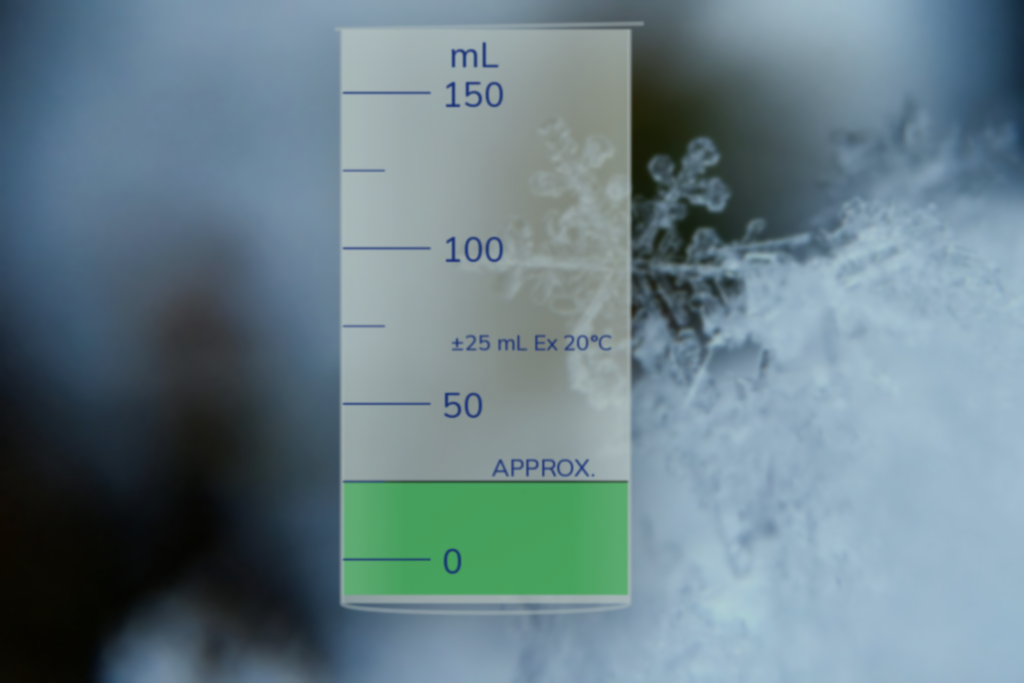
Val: 25
